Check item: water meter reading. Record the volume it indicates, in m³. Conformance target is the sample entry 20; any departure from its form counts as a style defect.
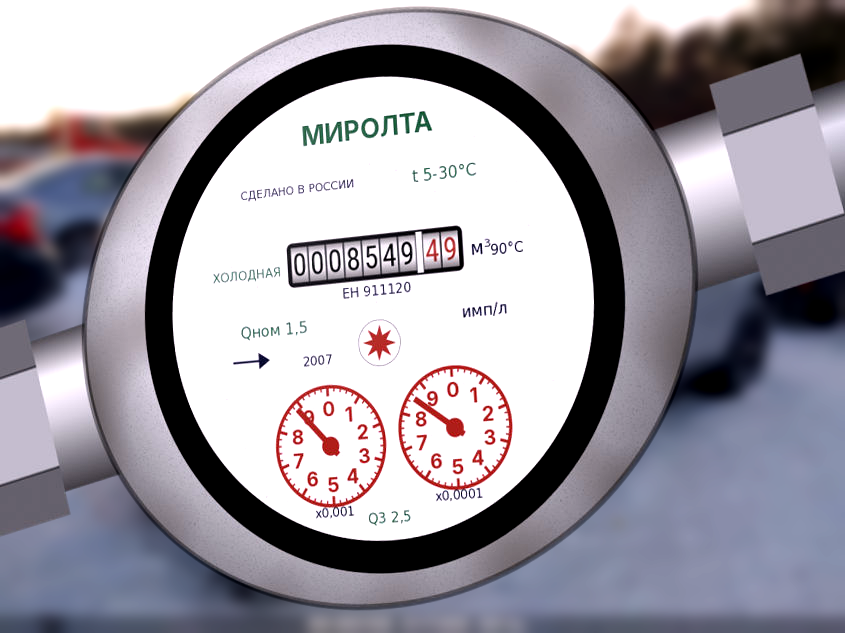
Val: 8549.4988
